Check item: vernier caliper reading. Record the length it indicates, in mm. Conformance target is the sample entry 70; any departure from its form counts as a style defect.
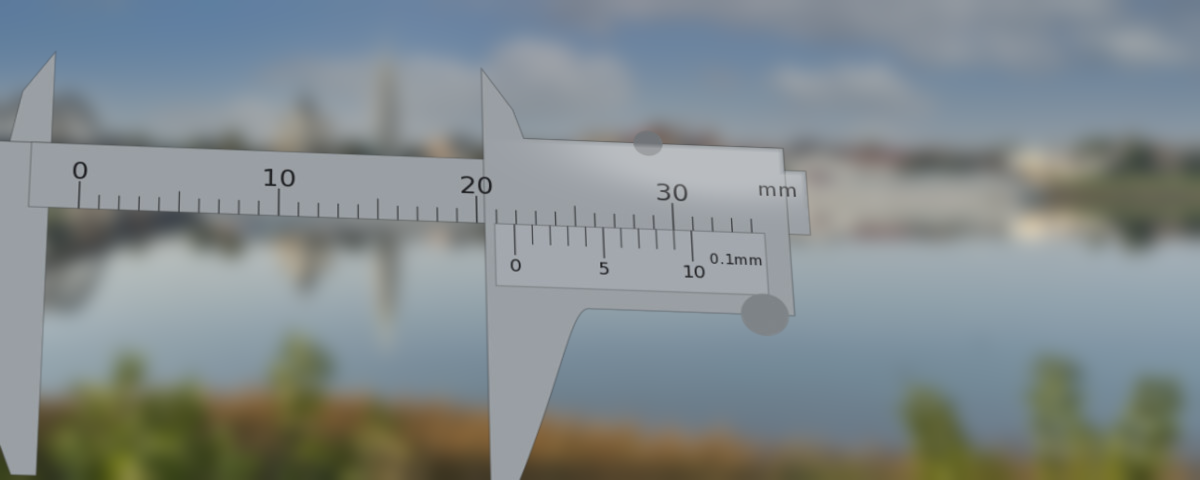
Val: 21.9
